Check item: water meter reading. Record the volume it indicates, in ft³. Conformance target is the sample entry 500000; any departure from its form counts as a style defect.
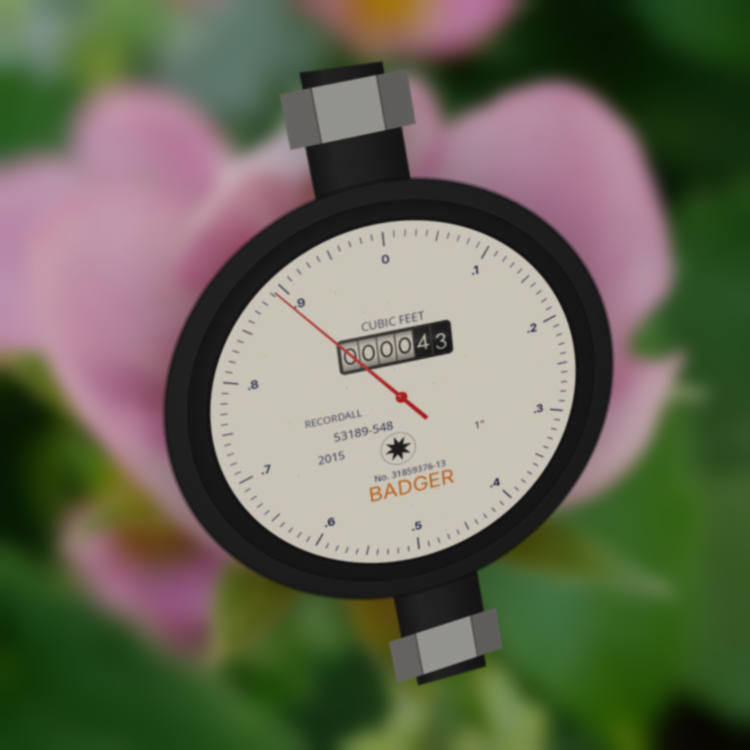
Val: 42.89
